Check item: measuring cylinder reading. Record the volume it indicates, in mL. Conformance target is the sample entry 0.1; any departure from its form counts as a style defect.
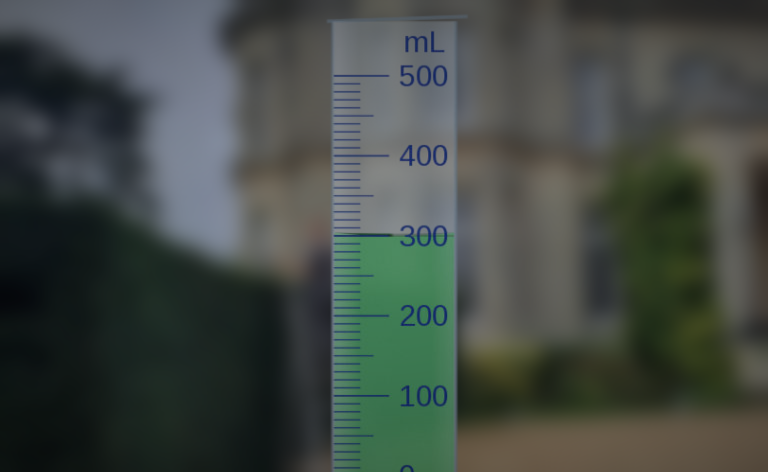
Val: 300
